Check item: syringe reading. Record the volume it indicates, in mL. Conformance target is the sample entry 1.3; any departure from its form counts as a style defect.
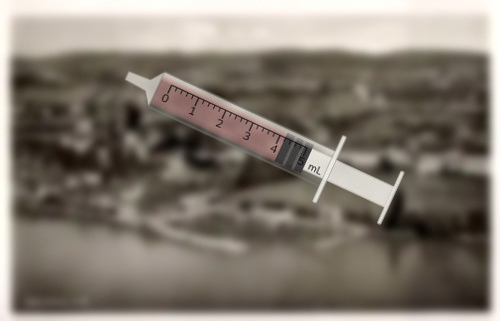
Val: 4.2
